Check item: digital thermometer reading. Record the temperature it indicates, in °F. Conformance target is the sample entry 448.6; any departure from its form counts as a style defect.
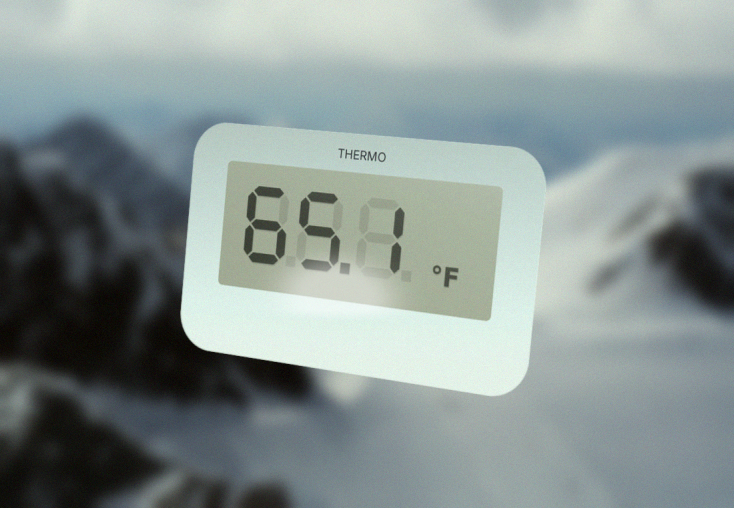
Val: 65.1
